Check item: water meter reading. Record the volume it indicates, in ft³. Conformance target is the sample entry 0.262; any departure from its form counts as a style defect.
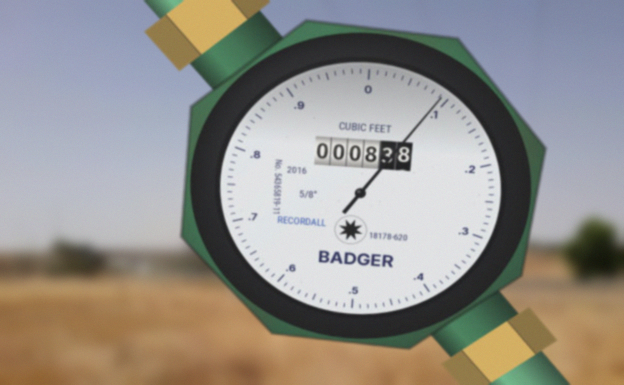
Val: 838.09
